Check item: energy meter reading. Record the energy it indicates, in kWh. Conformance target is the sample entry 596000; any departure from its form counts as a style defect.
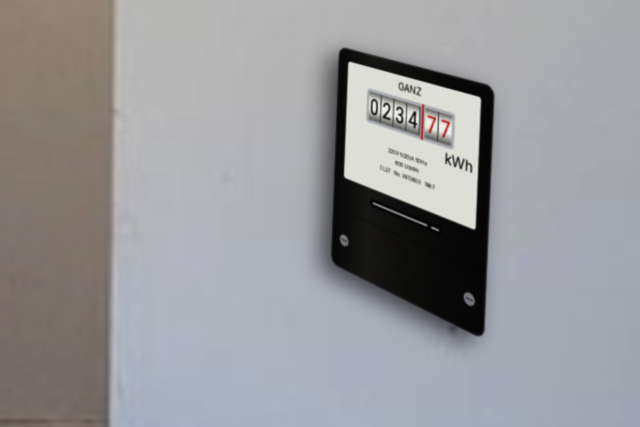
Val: 234.77
